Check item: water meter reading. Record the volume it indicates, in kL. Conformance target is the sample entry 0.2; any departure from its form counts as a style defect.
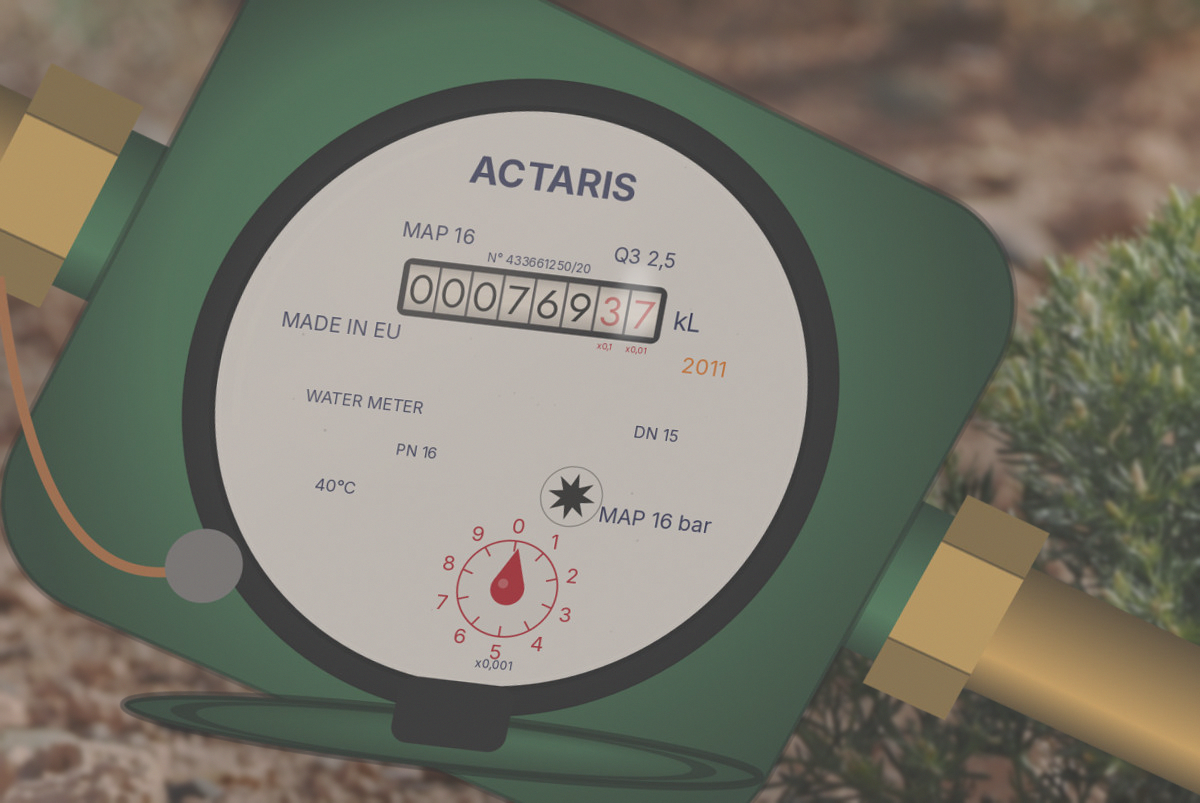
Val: 769.370
